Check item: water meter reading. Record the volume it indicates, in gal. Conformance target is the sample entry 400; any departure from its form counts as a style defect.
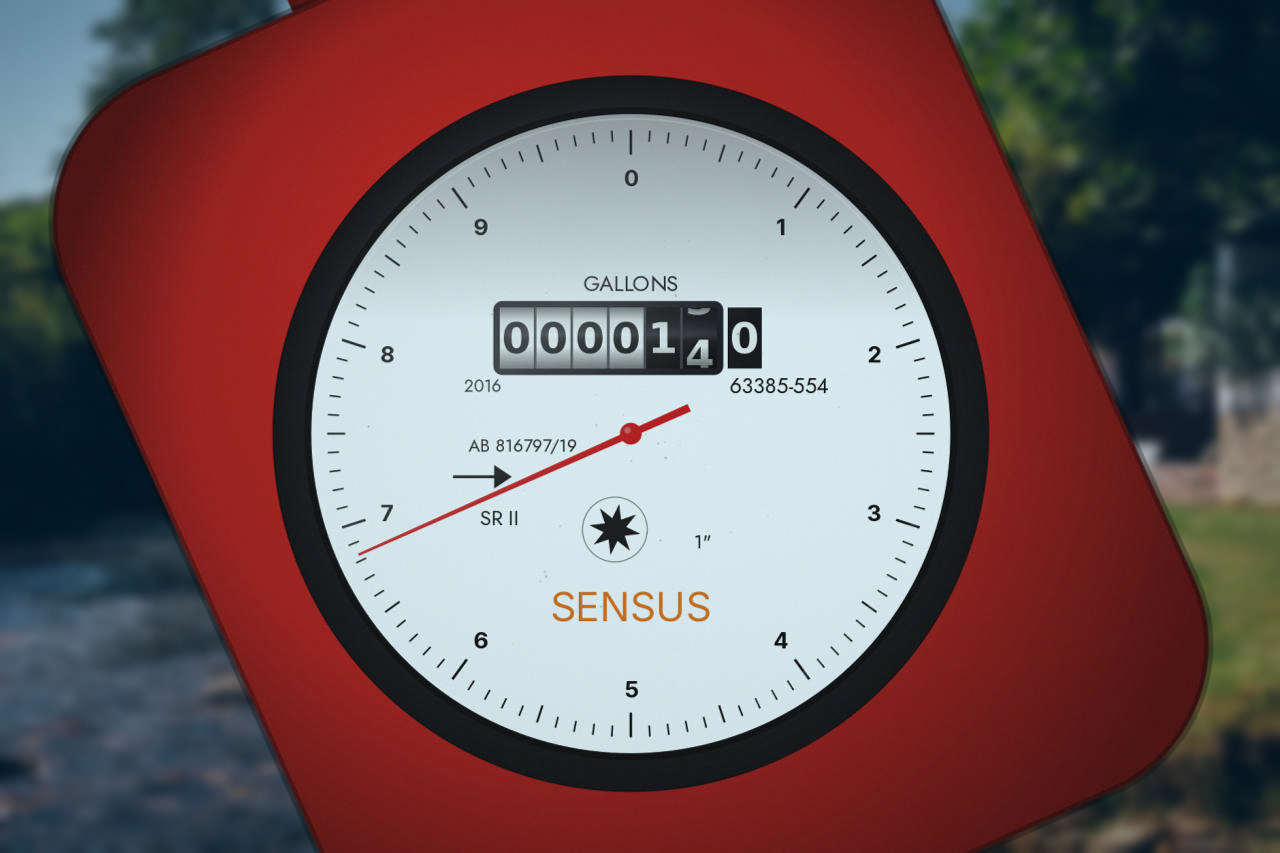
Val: 136.8
